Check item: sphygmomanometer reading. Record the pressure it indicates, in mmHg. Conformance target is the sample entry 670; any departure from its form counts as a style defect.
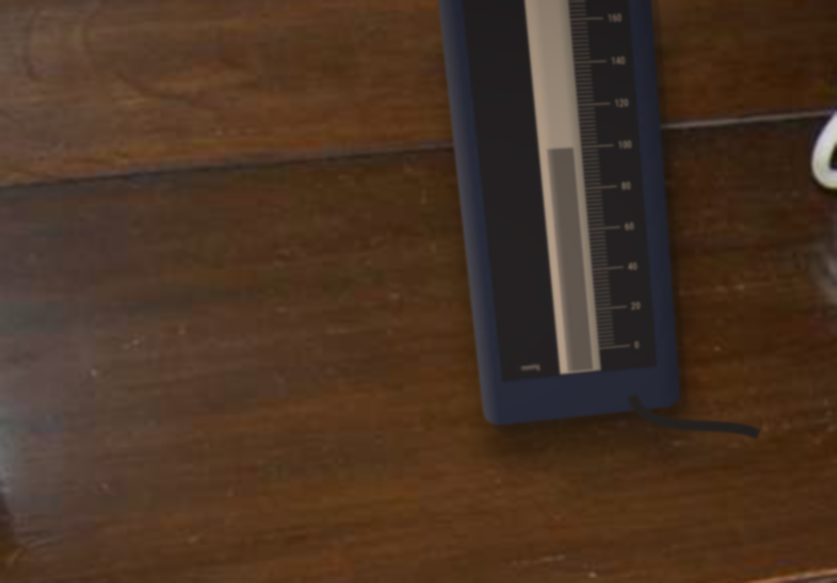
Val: 100
